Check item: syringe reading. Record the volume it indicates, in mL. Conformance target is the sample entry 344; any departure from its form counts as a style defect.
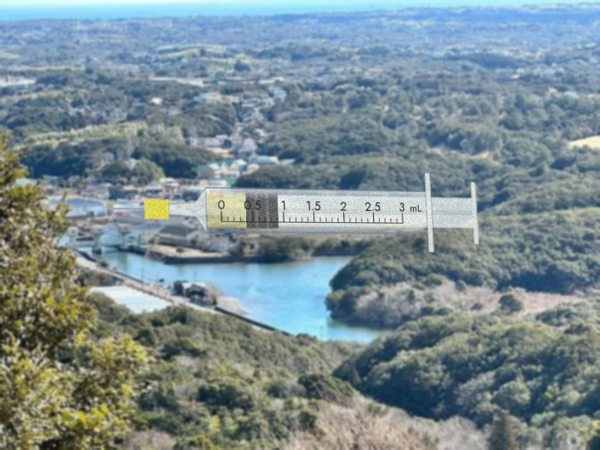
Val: 0.4
